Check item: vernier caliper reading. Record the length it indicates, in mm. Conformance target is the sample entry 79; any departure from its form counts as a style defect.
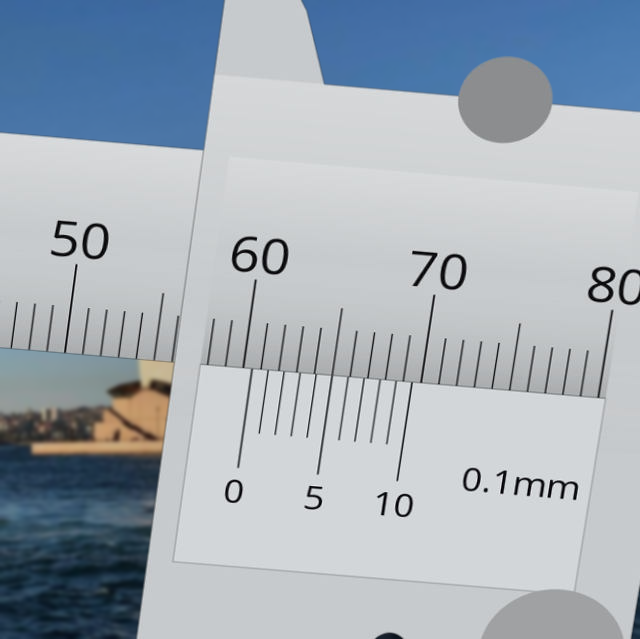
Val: 60.5
